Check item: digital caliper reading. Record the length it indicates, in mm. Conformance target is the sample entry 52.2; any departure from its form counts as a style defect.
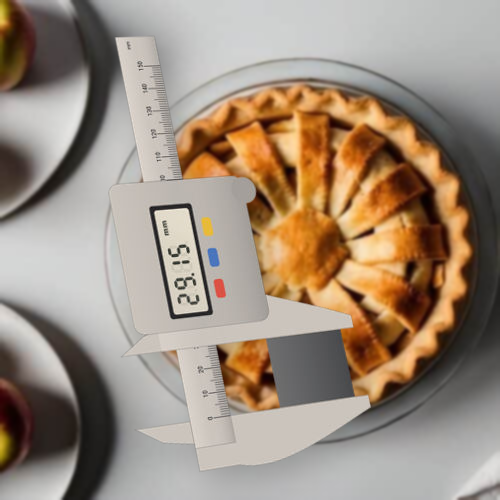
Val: 29.15
